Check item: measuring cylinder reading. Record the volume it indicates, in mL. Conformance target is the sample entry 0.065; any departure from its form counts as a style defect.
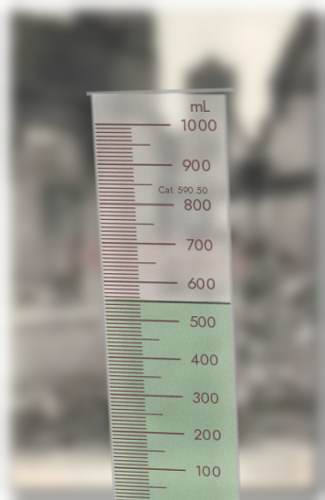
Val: 550
